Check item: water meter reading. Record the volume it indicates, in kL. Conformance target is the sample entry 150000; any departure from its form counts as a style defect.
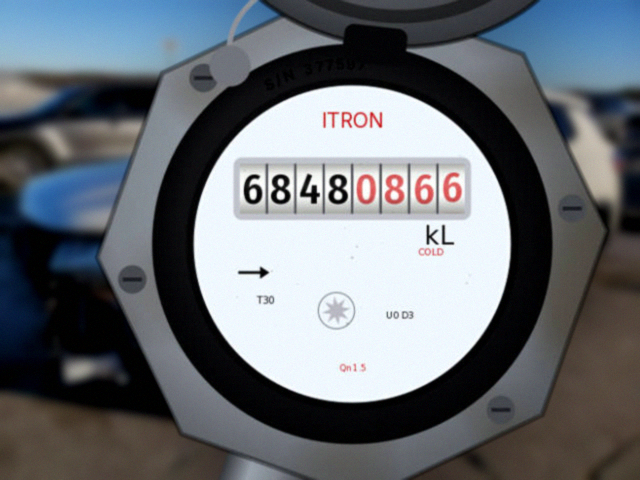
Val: 6848.0866
